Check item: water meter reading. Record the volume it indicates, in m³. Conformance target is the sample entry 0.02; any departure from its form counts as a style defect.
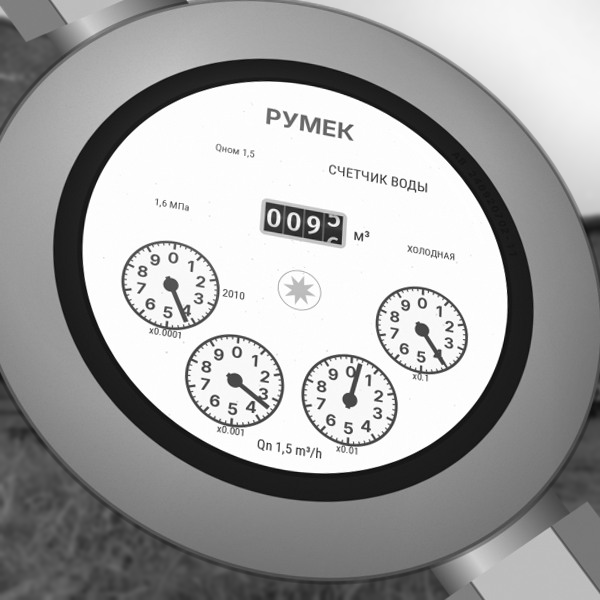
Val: 95.4034
